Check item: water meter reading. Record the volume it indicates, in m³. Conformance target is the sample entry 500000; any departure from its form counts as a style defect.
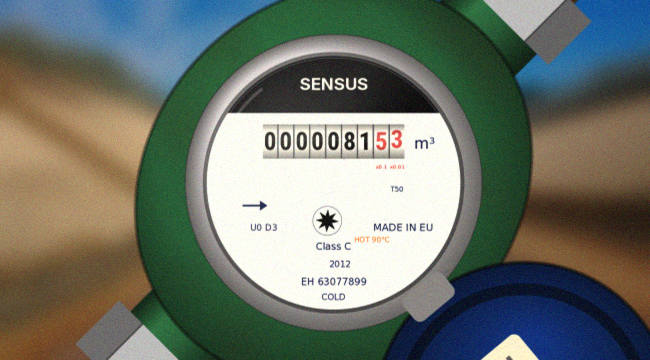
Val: 81.53
